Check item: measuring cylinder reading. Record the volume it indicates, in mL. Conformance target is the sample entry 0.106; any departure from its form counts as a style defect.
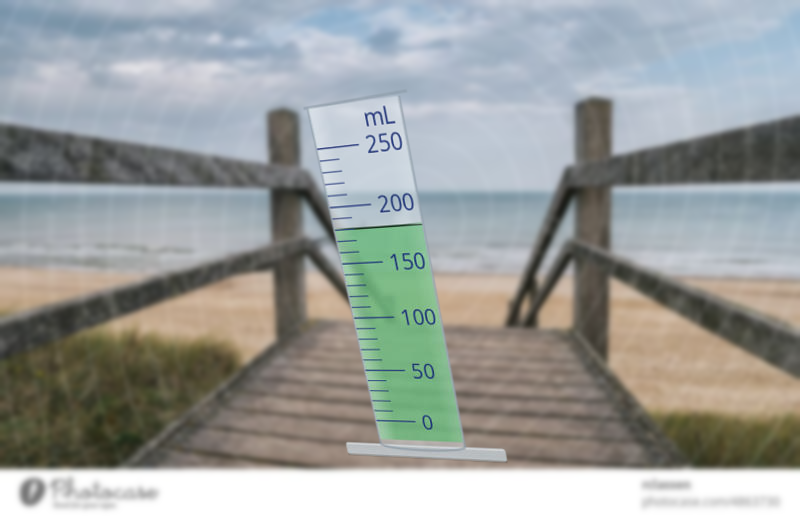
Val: 180
